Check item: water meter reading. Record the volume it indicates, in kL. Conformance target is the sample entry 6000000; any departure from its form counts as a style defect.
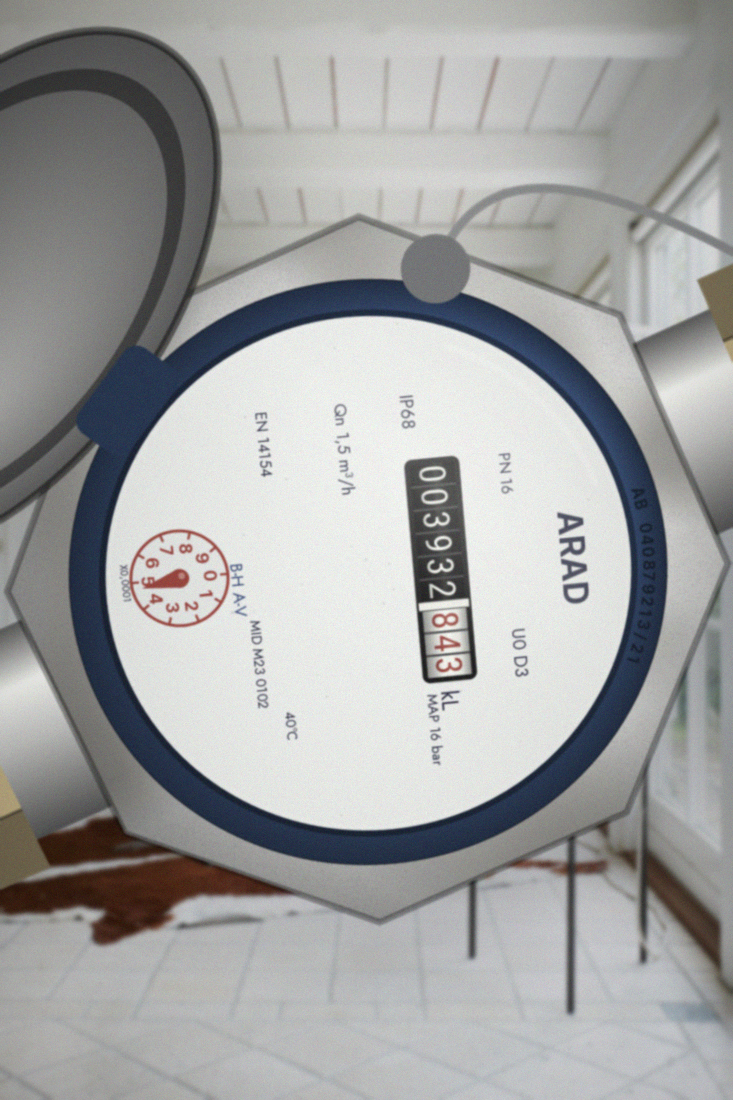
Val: 3932.8434
